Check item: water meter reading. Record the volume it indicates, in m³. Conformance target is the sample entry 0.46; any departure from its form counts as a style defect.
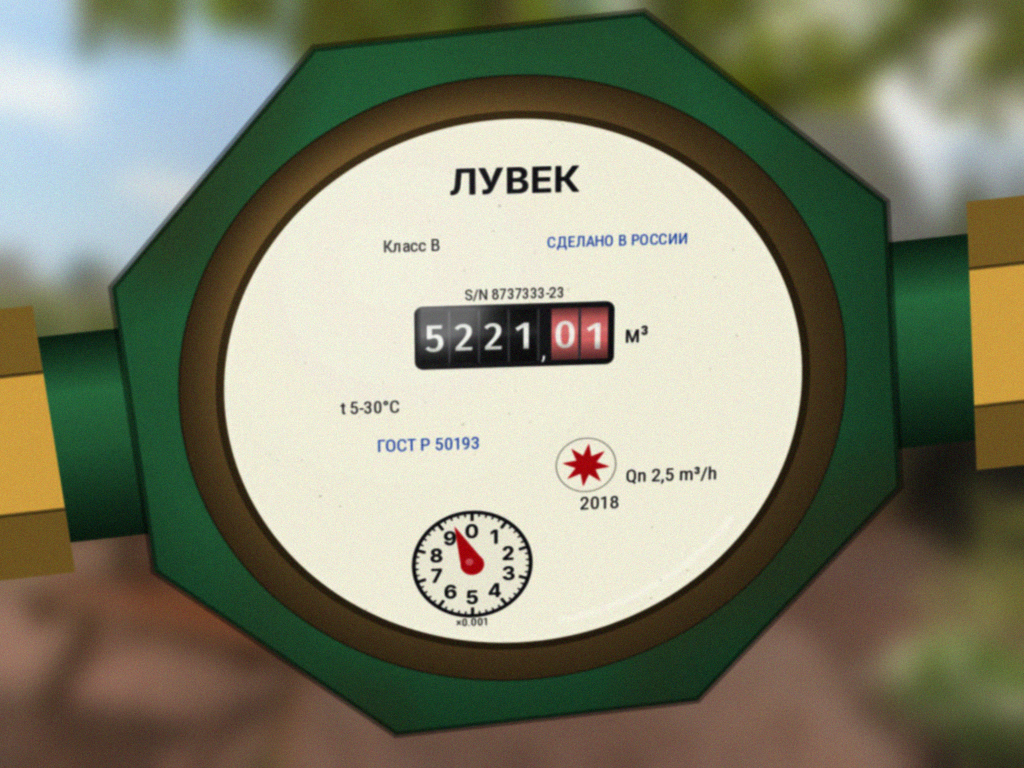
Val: 5221.009
